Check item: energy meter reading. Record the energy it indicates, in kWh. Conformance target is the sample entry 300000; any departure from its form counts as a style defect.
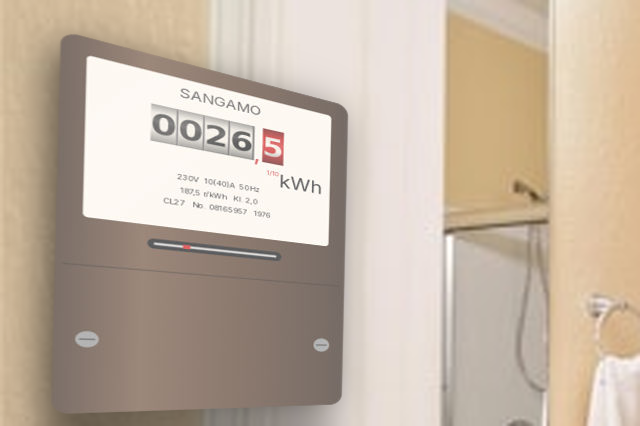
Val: 26.5
